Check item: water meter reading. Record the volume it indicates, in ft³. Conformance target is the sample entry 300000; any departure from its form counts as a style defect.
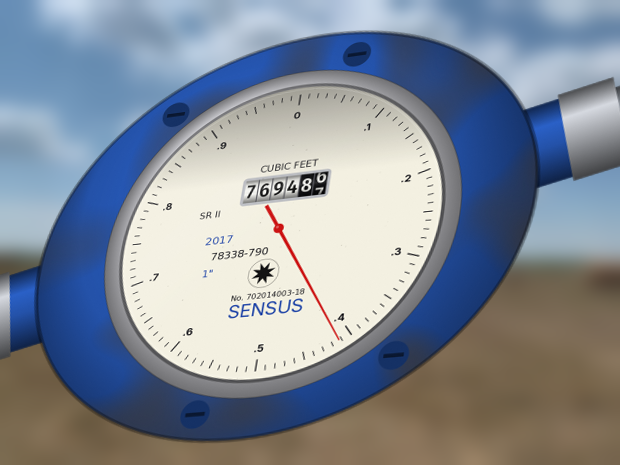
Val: 769486.41
